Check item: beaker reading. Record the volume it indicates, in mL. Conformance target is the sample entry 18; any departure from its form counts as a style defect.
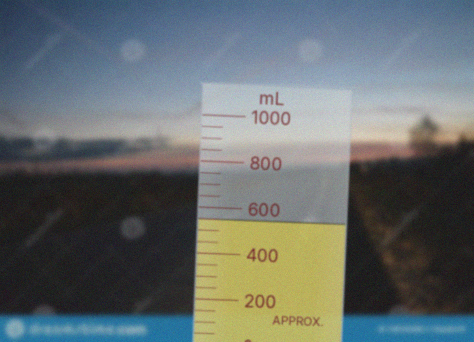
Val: 550
